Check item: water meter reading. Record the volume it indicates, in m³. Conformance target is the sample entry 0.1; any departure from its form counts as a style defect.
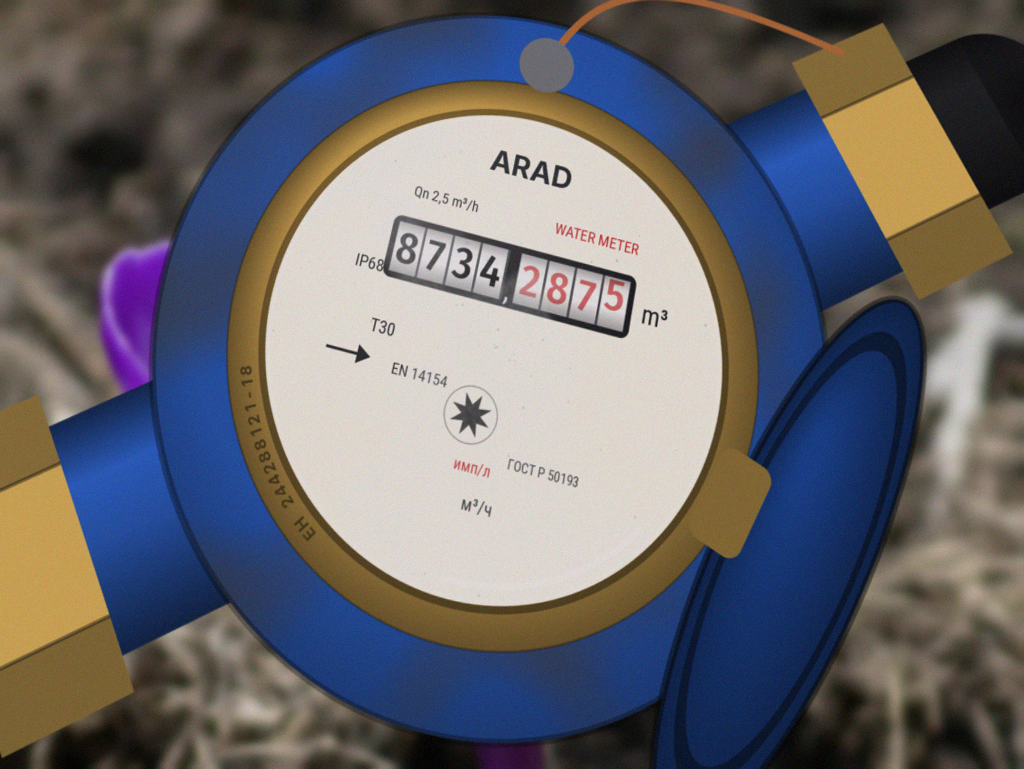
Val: 8734.2875
